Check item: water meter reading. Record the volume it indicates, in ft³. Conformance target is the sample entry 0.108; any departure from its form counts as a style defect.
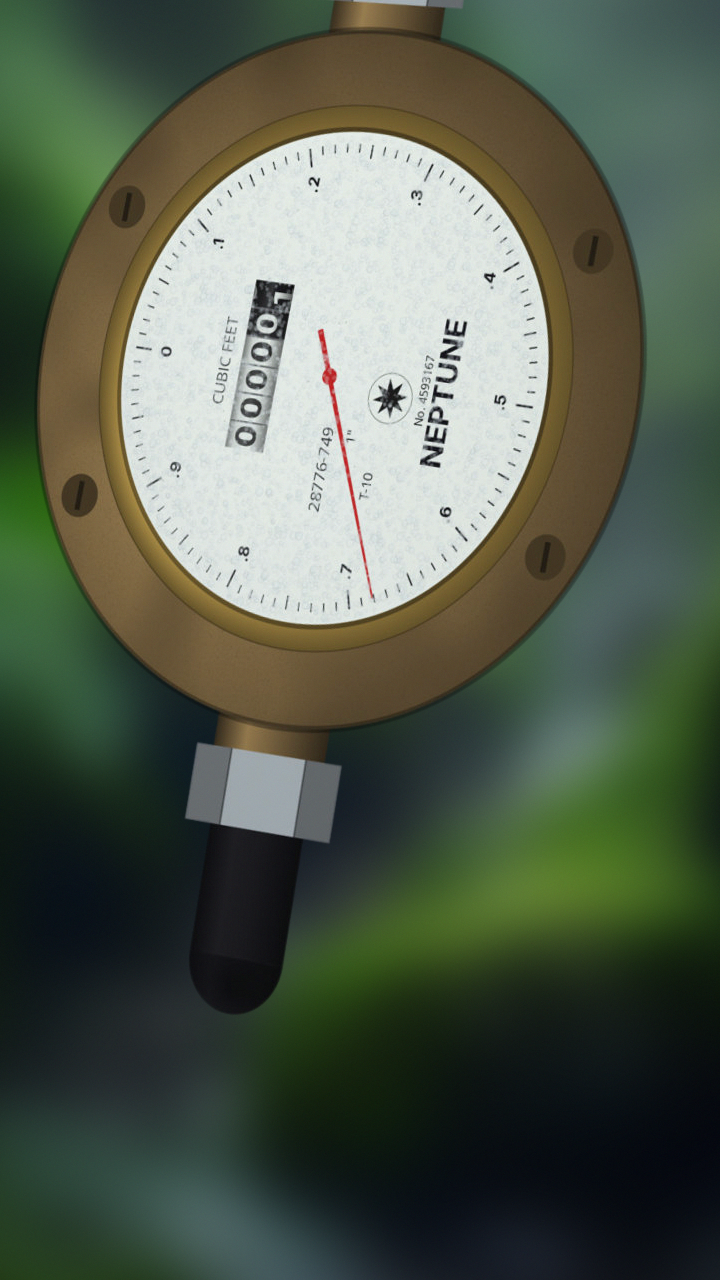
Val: 0.68
